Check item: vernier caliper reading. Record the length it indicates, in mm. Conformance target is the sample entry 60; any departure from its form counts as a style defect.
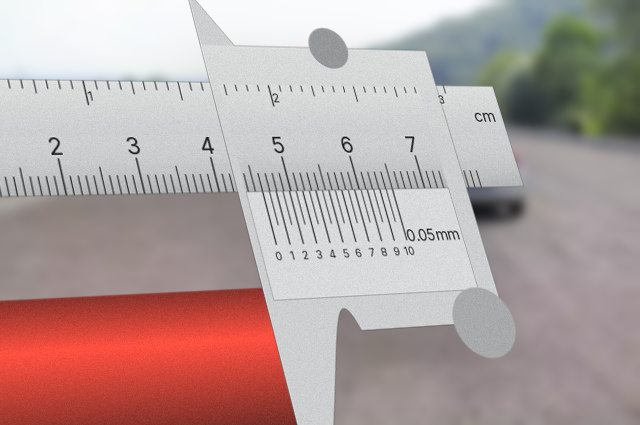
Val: 46.0
